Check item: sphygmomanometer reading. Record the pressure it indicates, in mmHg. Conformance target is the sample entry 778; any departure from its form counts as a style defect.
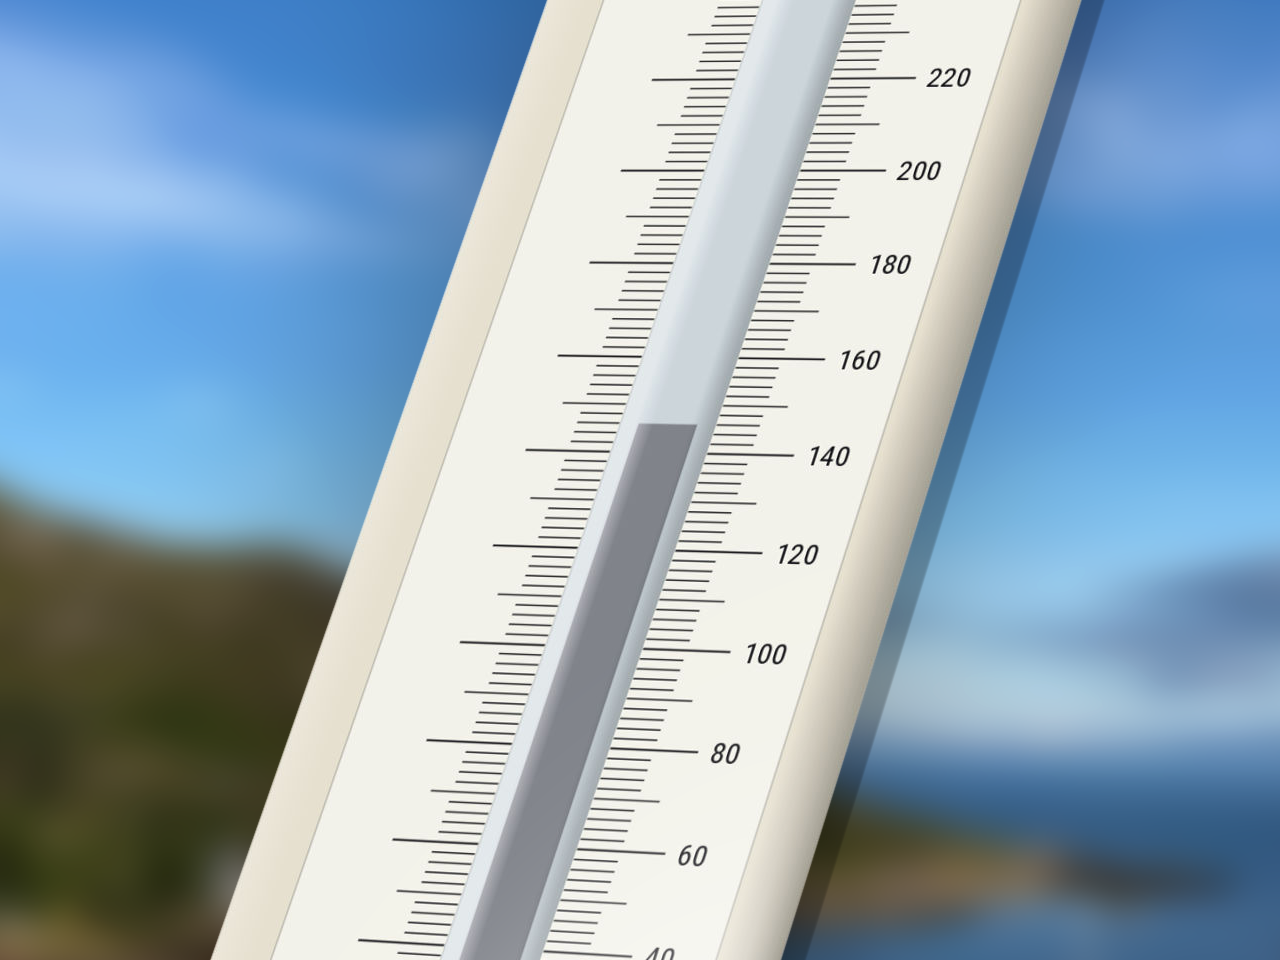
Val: 146
